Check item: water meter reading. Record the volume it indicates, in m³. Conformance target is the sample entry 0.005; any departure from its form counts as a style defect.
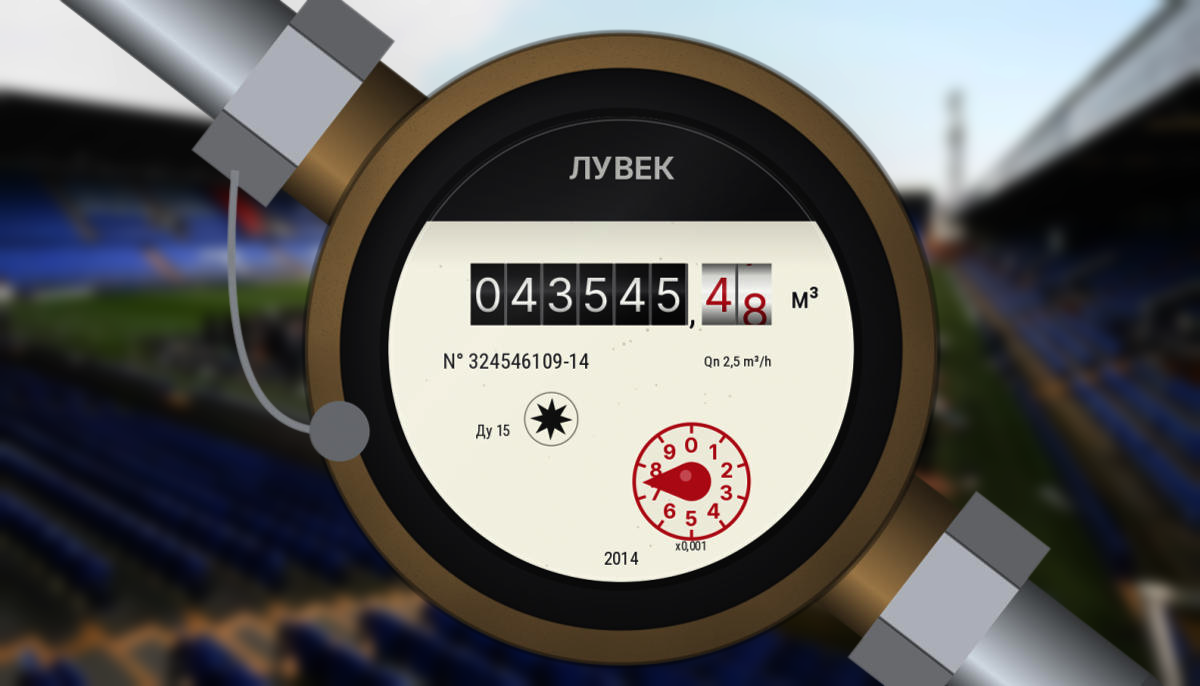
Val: 43545.477
